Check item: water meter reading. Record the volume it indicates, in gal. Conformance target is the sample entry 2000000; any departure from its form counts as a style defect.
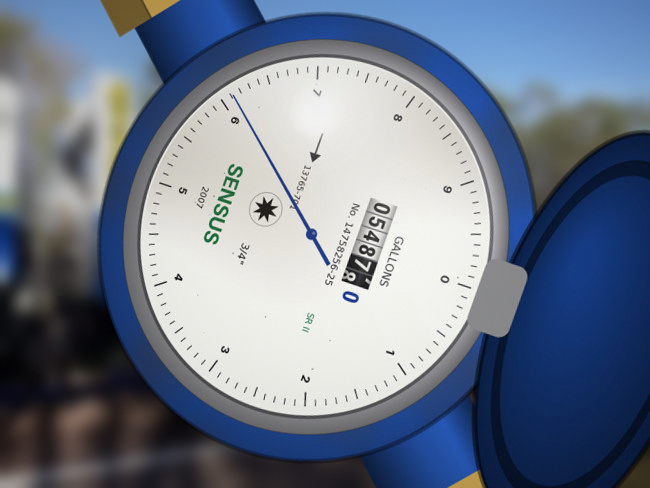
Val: 548776.1
